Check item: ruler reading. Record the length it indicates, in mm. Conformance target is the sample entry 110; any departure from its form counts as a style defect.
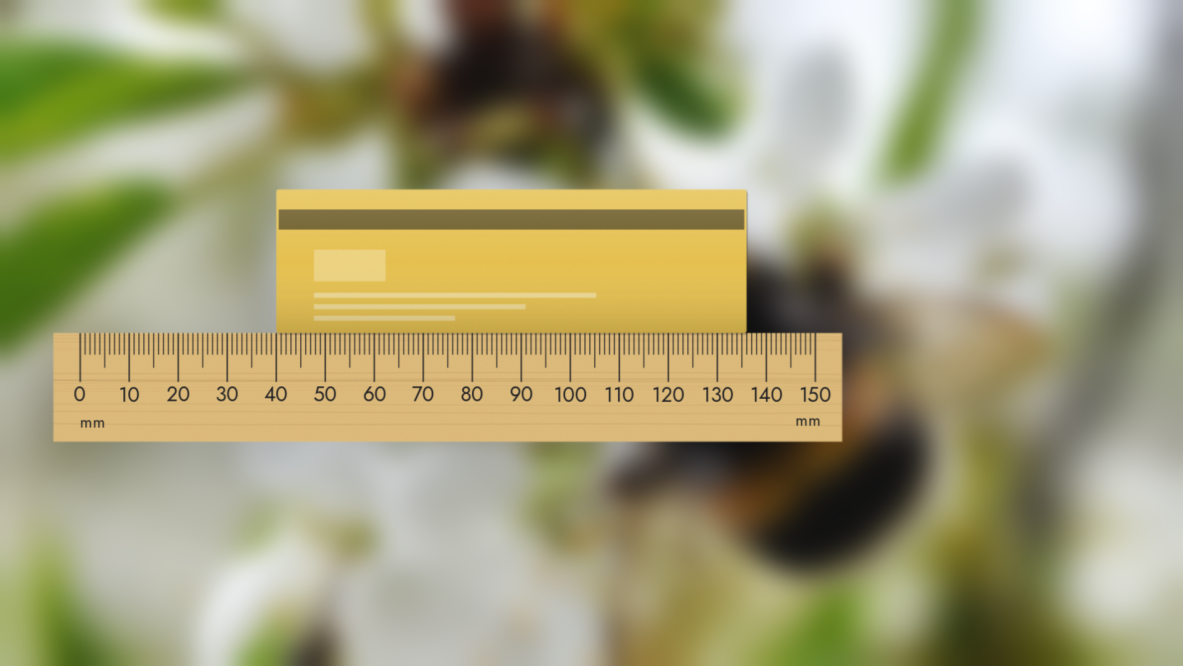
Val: 96
